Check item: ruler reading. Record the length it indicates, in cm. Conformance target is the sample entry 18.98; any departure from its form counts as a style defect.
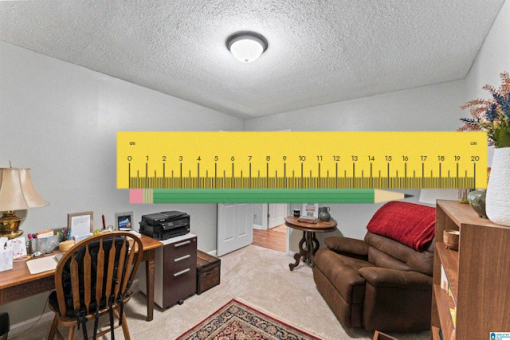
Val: 16.5
